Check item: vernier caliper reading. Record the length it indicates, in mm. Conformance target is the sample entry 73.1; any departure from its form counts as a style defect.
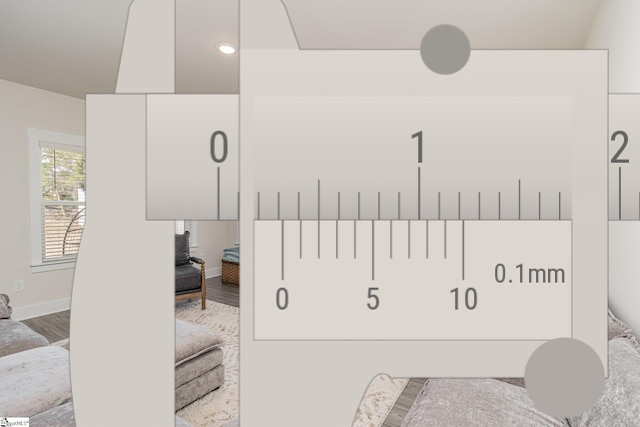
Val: 3.2
